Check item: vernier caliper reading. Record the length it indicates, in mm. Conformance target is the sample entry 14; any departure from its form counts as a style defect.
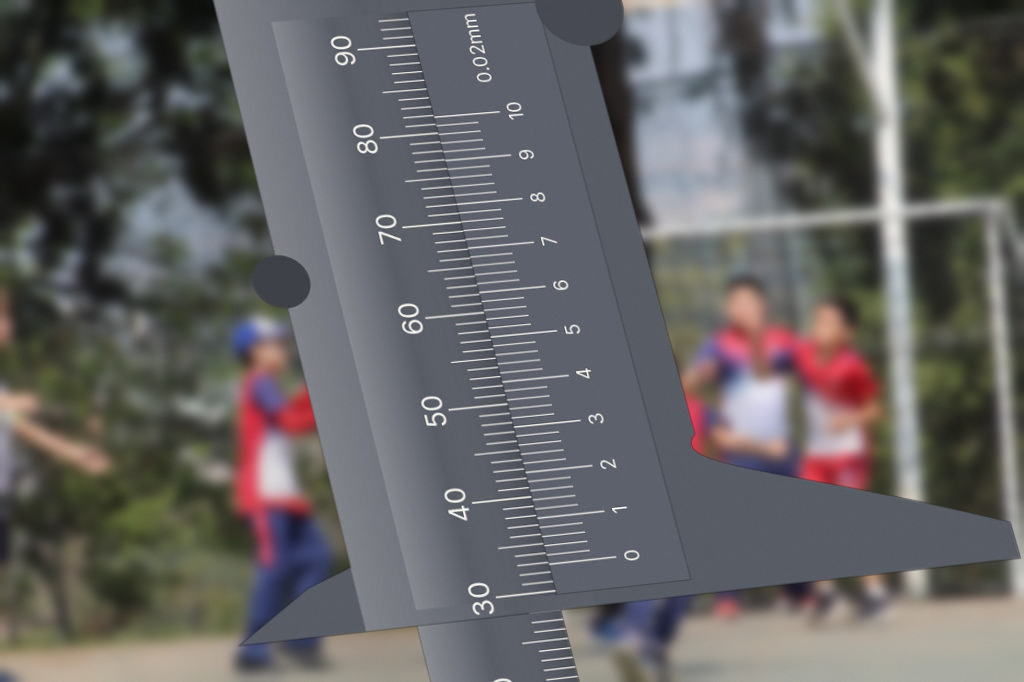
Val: 32.8
